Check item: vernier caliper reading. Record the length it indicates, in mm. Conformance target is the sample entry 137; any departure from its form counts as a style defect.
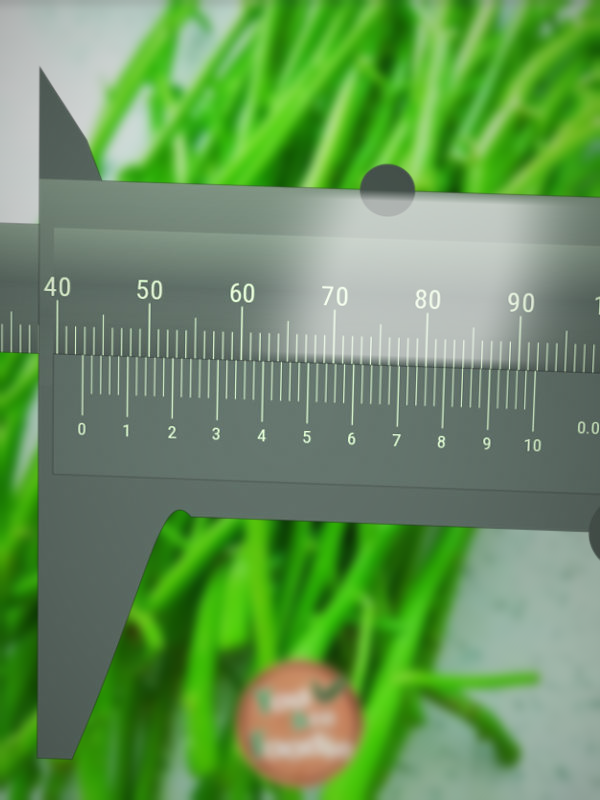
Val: 42.8
